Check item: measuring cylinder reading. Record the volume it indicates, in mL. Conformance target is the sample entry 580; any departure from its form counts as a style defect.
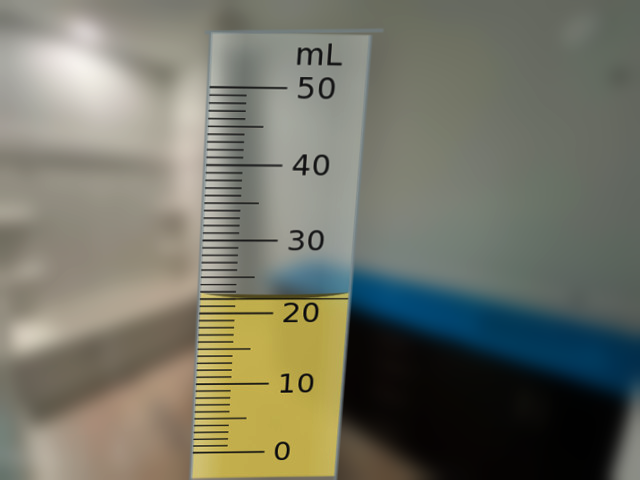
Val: 22
